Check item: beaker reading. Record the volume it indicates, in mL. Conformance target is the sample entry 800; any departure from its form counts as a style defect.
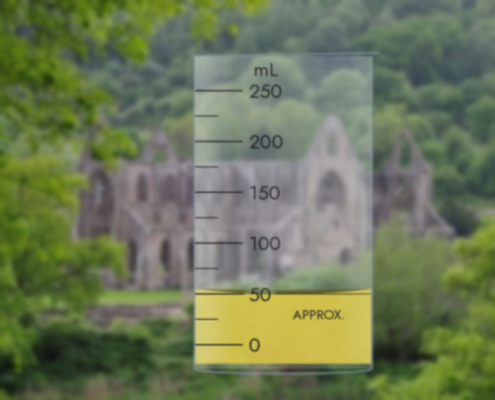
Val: 50
